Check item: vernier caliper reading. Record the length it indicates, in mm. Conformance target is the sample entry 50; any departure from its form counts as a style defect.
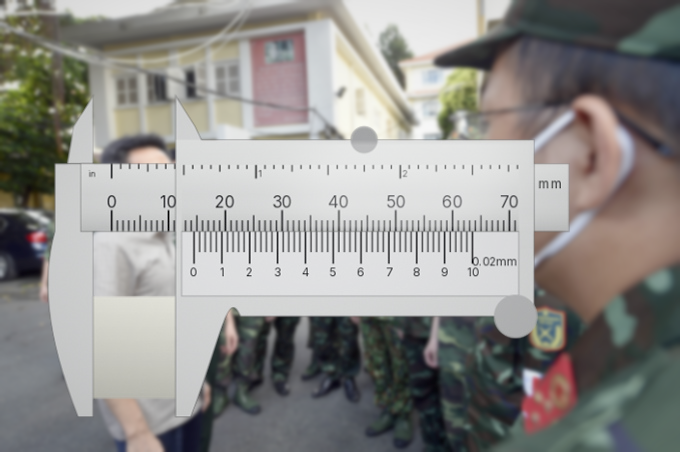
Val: 14.5
